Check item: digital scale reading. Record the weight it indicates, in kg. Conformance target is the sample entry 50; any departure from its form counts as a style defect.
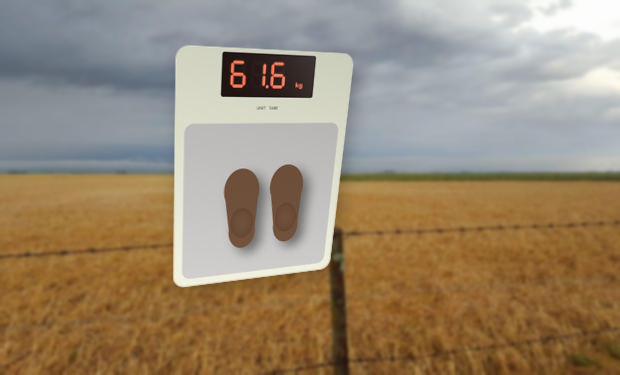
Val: 61.6
